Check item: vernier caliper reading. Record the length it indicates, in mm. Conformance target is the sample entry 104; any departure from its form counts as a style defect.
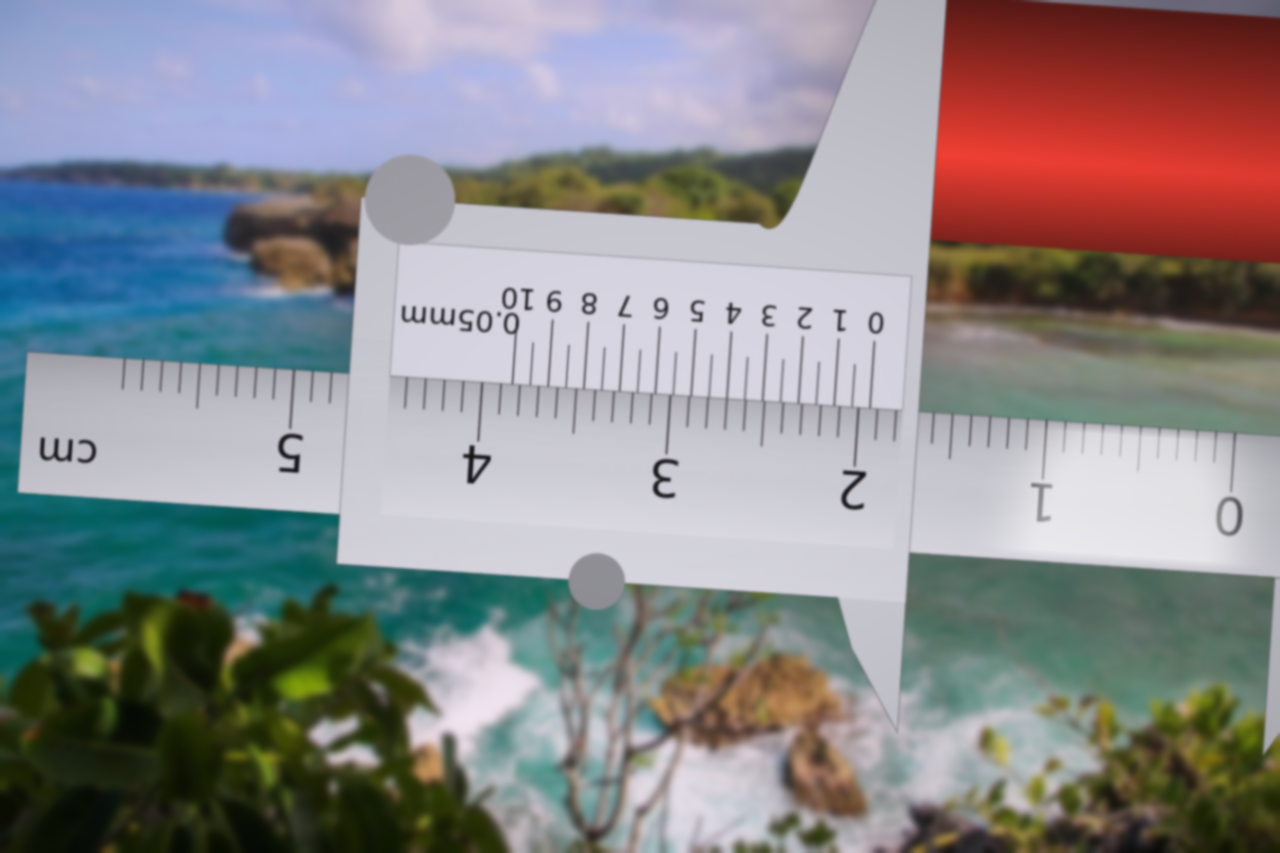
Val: 19.4
